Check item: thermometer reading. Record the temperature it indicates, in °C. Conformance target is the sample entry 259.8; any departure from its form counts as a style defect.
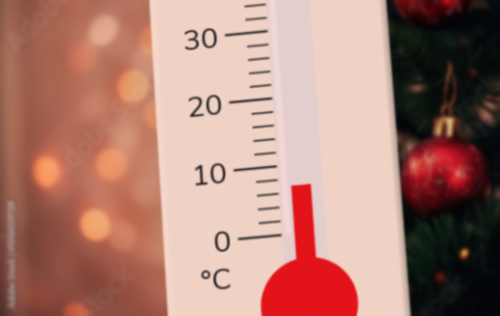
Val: 7
